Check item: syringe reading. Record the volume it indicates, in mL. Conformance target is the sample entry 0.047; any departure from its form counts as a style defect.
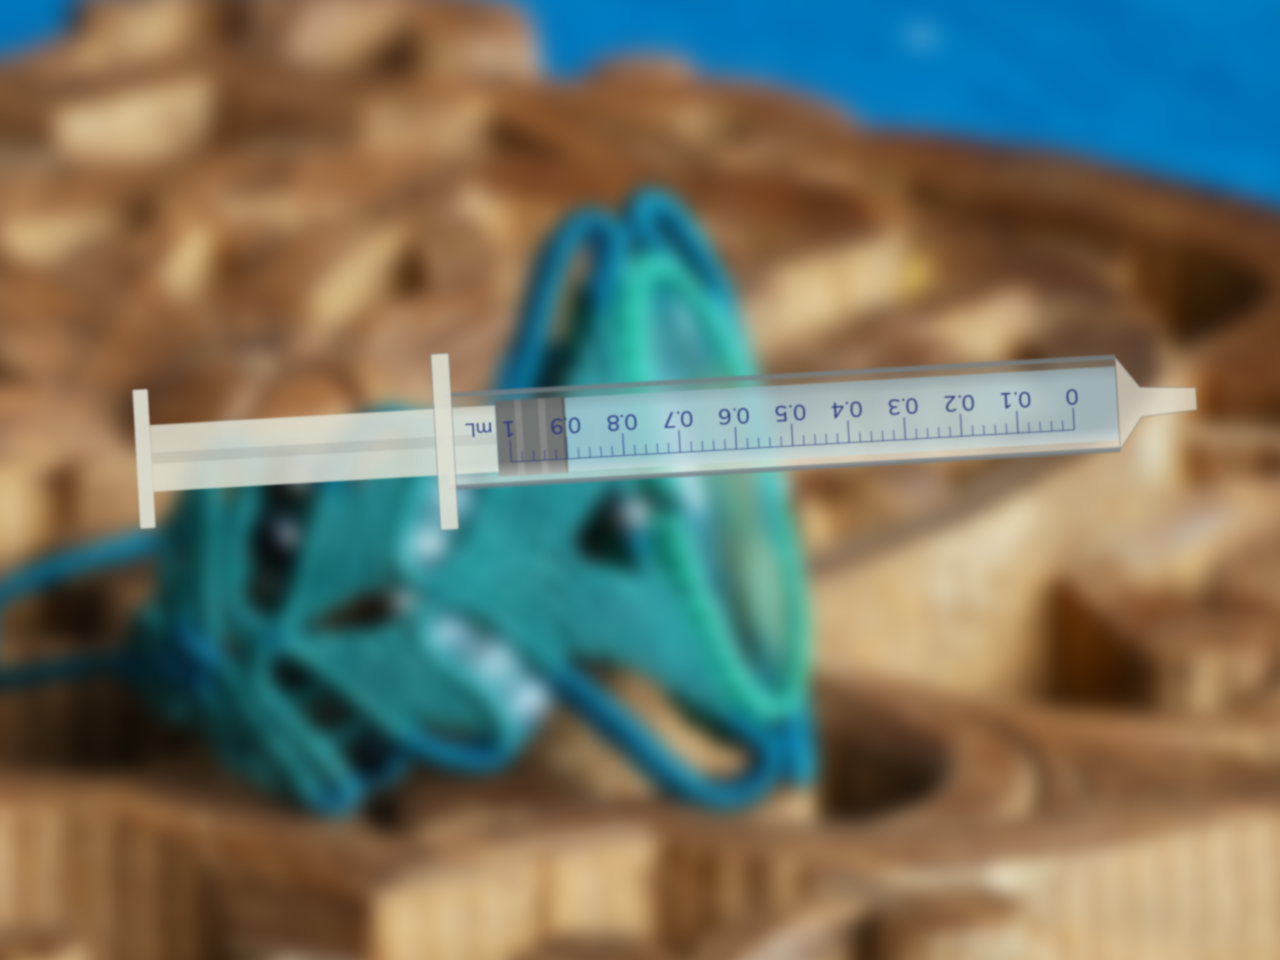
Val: 0.9
